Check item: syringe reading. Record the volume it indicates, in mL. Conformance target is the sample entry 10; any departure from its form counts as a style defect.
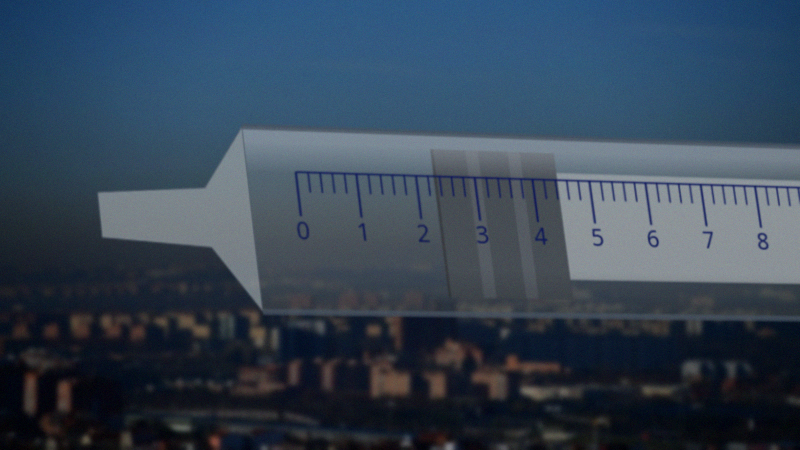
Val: 2.3
